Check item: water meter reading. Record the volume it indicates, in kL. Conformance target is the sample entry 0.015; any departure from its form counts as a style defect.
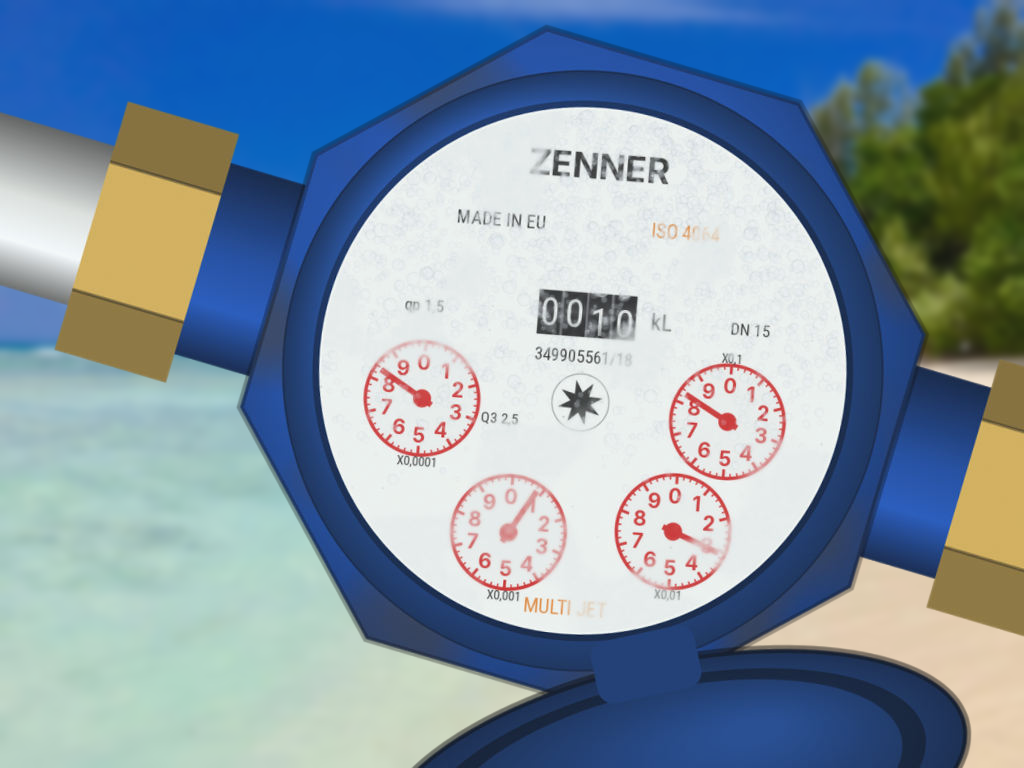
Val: 9.8308
